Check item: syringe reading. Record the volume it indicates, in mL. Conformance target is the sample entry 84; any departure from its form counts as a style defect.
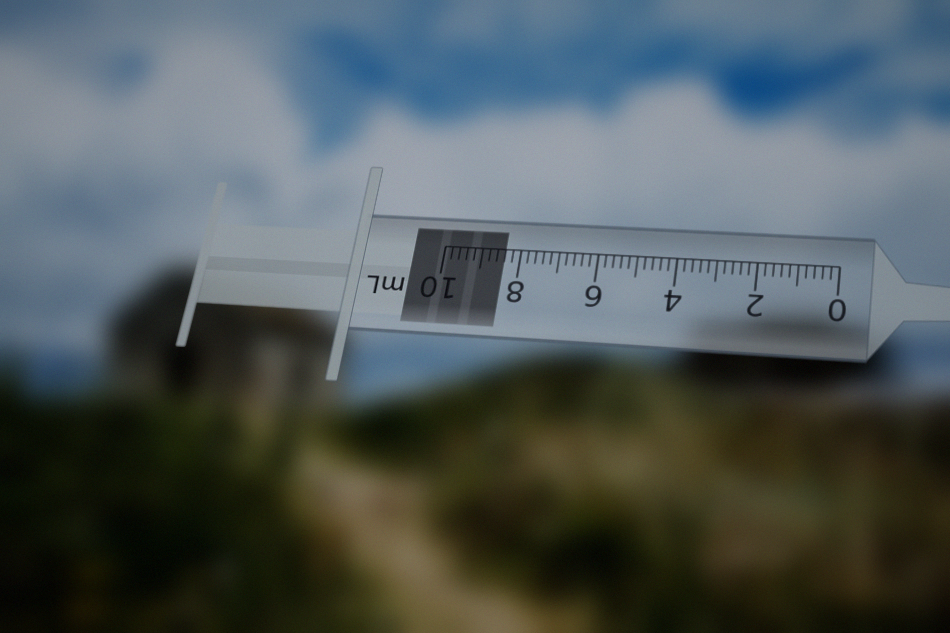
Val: 8.4
